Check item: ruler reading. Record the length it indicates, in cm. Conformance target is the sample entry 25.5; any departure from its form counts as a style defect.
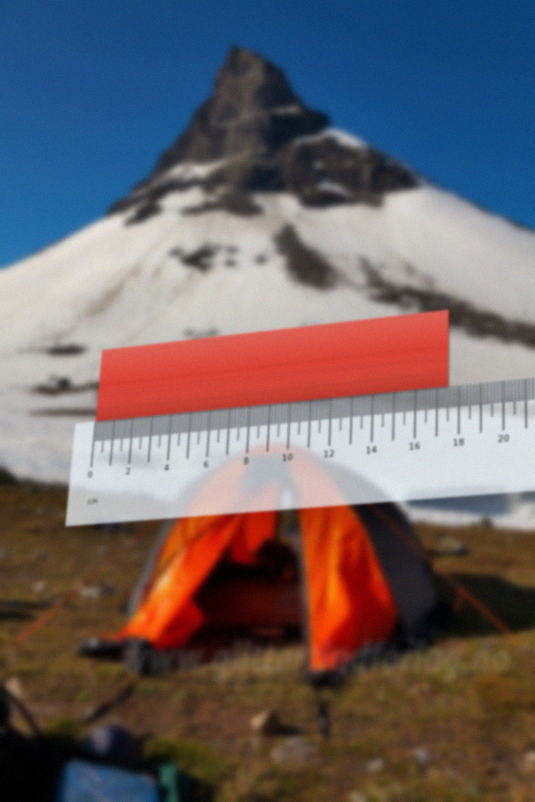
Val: 17.5
